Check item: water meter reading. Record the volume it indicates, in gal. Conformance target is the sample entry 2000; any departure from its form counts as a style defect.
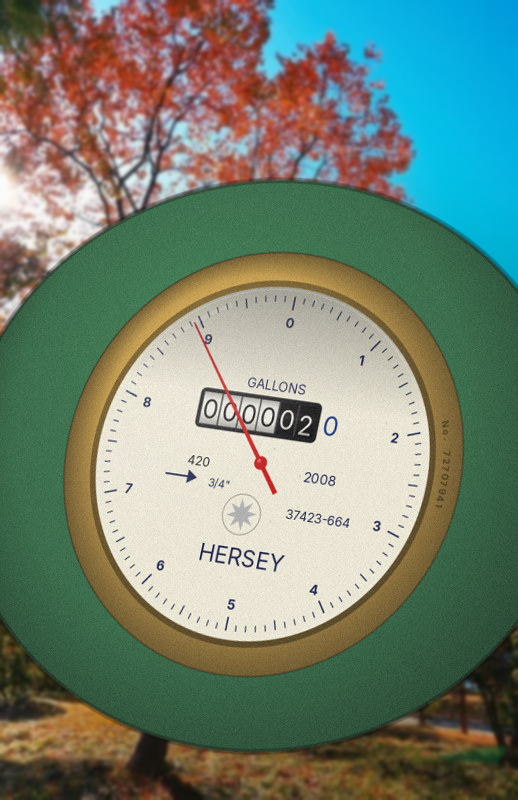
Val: 18.9
